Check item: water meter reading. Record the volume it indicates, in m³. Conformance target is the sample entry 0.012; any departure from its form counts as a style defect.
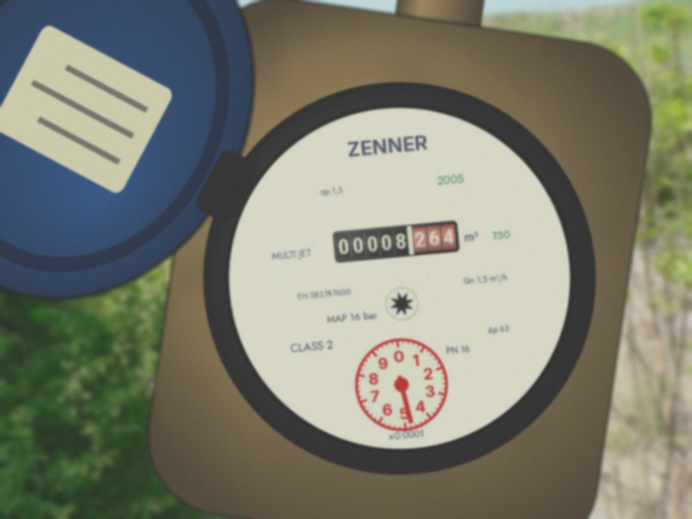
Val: 8.2644
